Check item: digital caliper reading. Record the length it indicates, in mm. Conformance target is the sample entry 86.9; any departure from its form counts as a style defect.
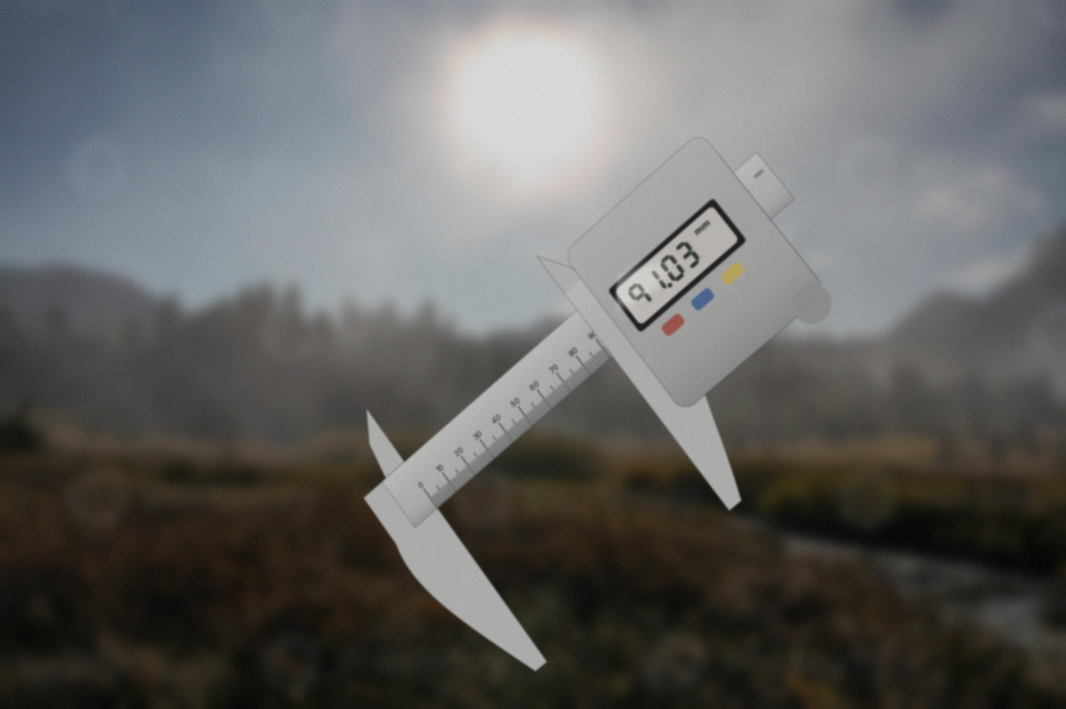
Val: 91.03
